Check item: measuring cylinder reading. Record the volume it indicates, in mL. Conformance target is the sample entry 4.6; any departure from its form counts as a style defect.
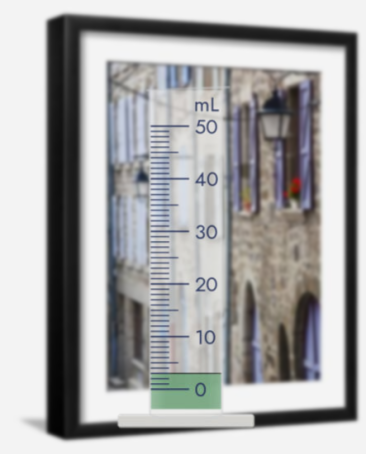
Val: 3
